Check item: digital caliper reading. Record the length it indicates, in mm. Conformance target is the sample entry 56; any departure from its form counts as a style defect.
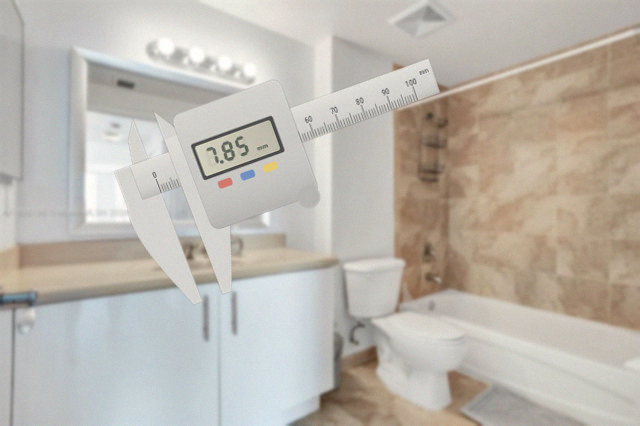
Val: 7.85
